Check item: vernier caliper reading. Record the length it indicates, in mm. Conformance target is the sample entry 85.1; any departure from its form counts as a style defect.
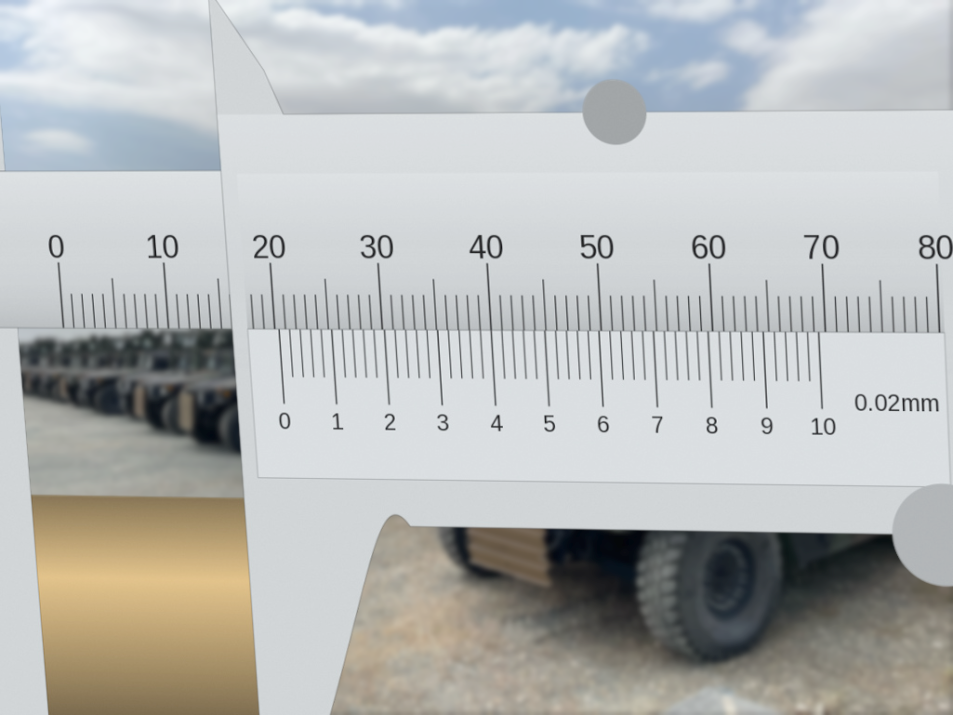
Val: 20.4
